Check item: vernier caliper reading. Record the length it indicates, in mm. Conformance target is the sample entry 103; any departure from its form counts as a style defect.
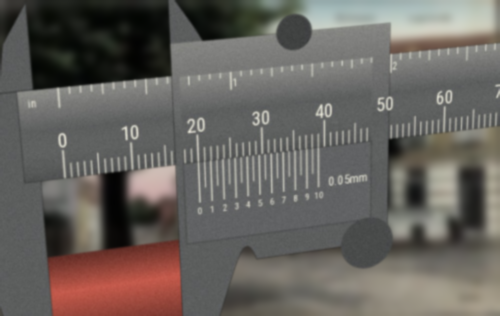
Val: 20.0
